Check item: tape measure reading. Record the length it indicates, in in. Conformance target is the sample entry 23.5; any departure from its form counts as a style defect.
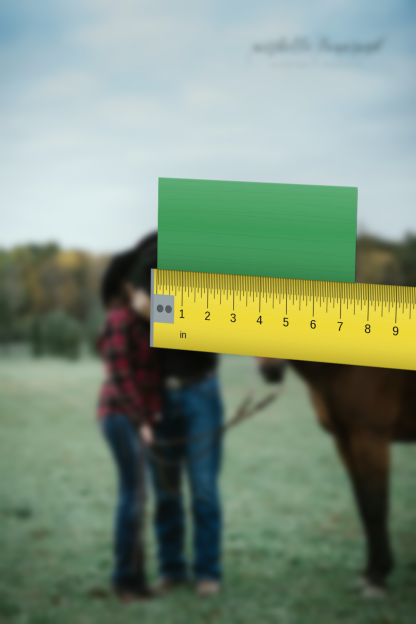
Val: 7.5
